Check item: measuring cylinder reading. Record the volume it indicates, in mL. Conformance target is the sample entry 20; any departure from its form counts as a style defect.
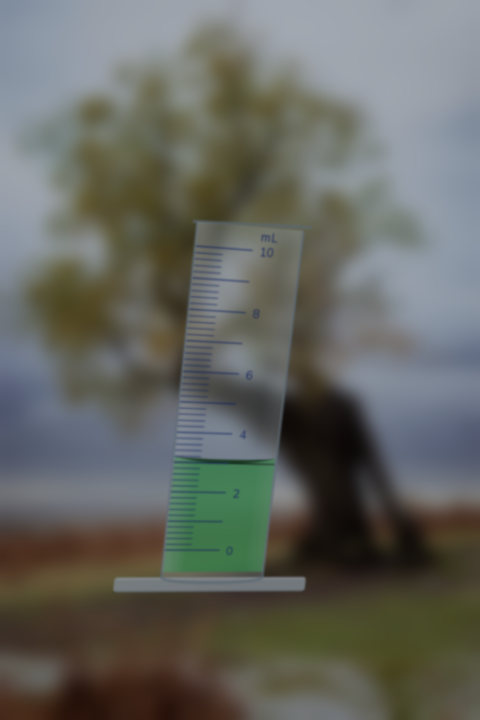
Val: 3
